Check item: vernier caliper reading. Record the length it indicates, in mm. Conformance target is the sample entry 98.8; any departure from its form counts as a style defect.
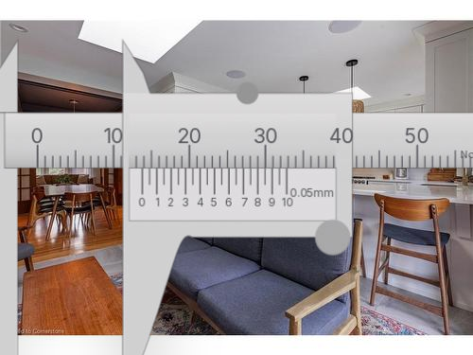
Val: 13.8
